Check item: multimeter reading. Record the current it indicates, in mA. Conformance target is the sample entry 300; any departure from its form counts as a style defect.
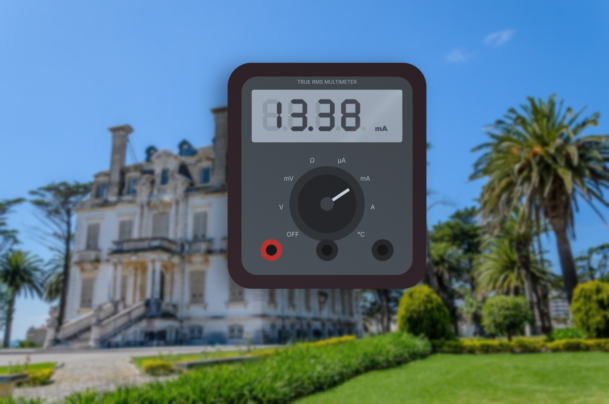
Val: 13.38
